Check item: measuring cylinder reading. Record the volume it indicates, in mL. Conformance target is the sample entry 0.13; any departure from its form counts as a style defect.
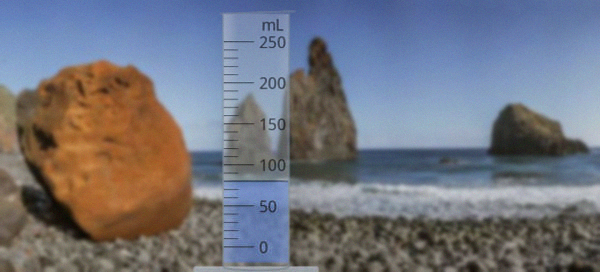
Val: 80
